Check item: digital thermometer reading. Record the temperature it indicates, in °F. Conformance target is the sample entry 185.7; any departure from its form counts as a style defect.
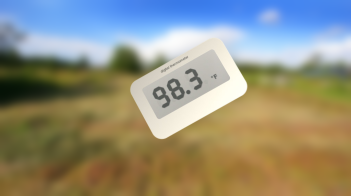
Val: 98.3
